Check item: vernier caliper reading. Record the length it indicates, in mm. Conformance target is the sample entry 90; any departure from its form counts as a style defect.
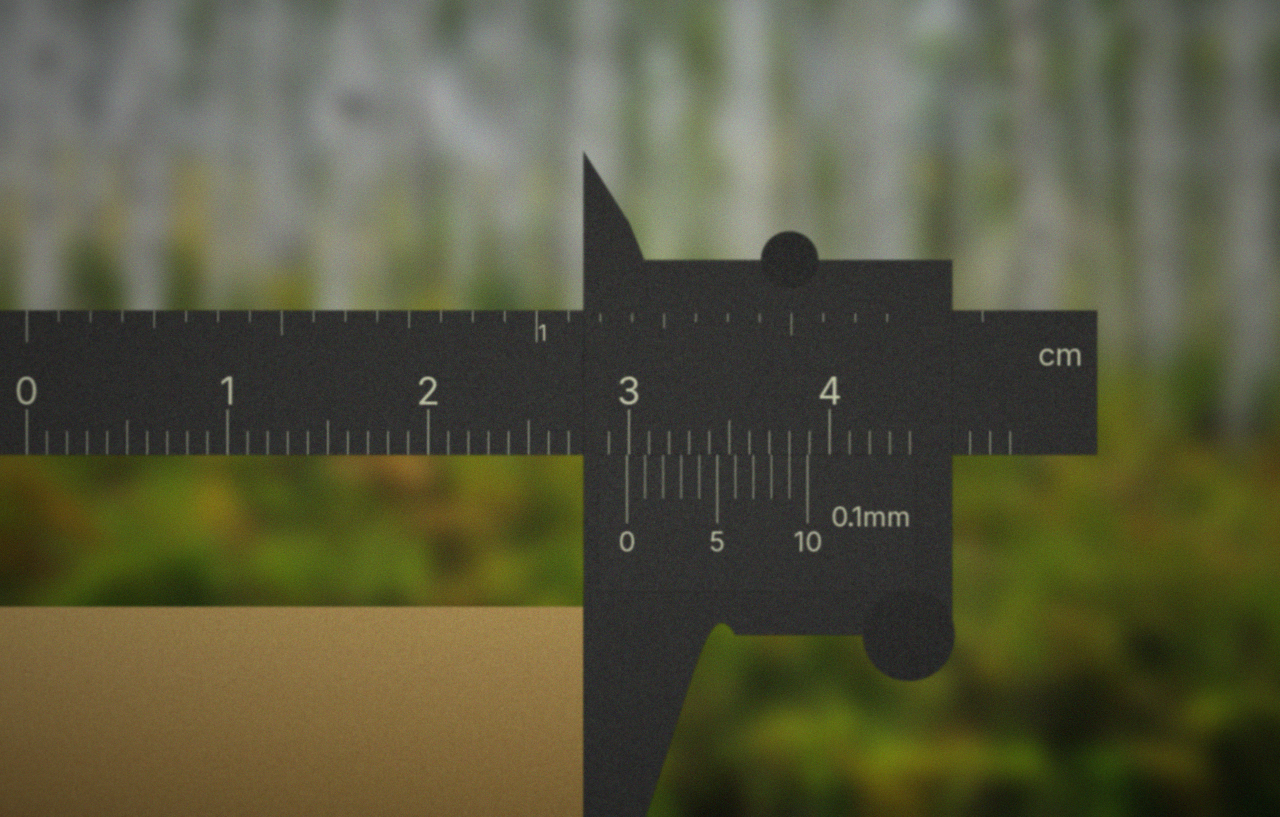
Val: 29.9
